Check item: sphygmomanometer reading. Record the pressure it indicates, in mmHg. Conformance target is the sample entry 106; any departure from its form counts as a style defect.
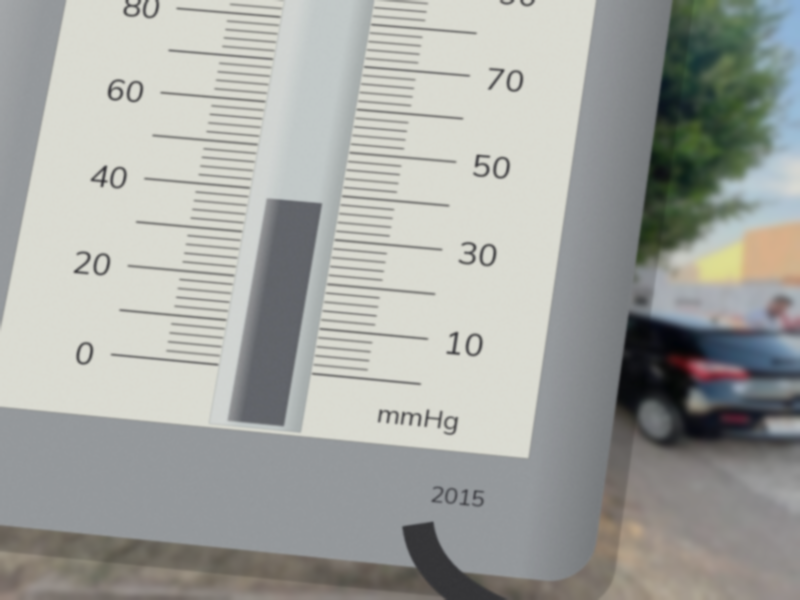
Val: 38
